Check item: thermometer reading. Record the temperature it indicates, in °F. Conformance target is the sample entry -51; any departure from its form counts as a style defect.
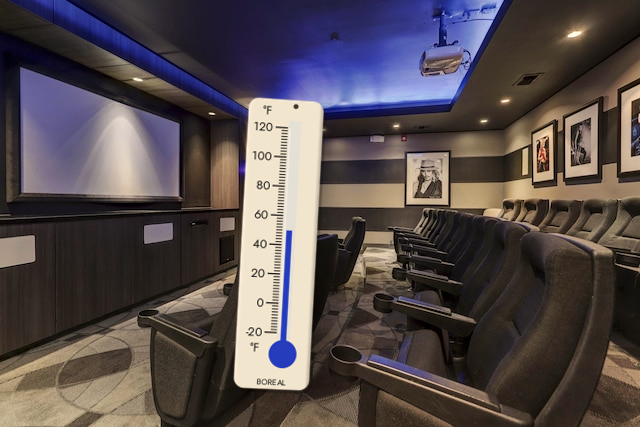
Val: 50
